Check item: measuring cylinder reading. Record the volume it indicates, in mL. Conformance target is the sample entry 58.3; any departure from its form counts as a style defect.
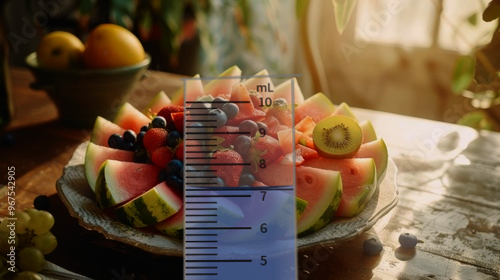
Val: 7.2
